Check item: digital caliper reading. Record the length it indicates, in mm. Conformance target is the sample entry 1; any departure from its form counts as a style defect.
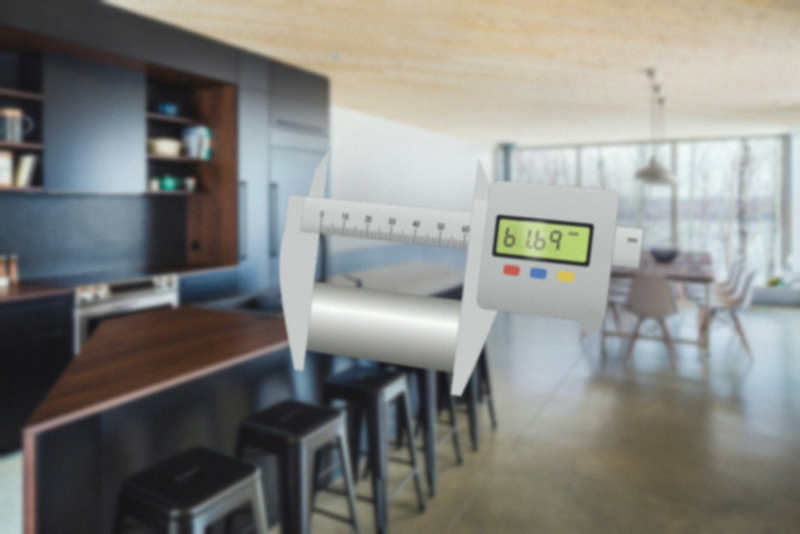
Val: 61.69
